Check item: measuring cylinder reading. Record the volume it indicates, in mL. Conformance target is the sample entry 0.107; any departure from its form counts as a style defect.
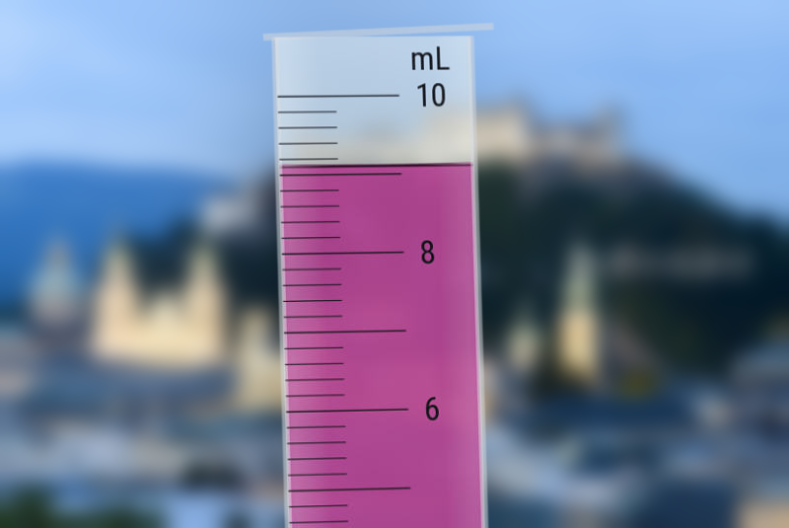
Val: 9.1
